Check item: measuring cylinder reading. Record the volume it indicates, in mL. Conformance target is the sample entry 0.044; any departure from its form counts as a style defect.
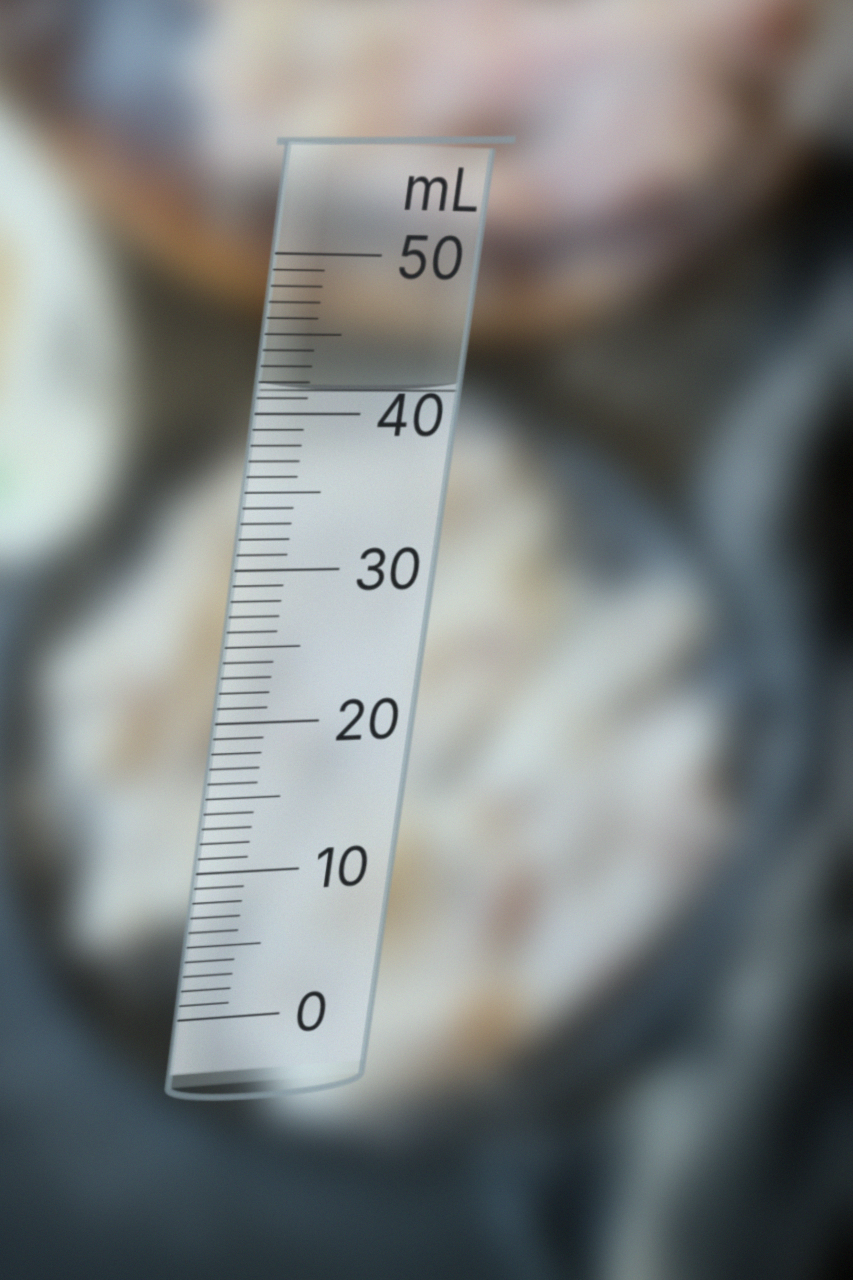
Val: 41.5
